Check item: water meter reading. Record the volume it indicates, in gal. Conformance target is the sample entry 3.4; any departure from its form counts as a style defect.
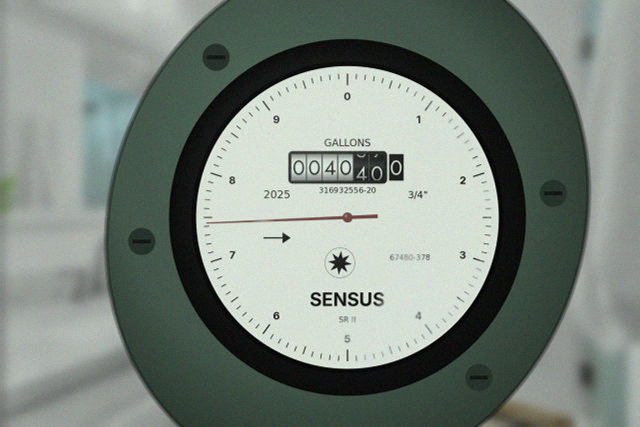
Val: 40397.4
